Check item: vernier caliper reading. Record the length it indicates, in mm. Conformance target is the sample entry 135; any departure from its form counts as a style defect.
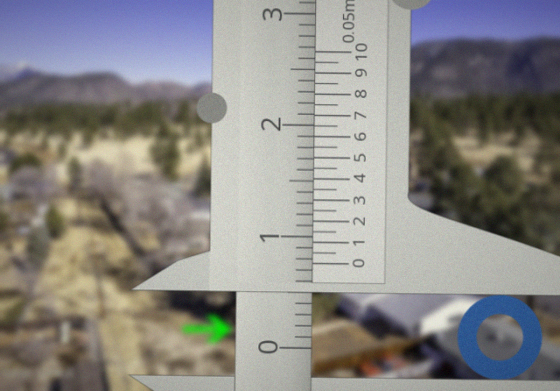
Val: 7.6
